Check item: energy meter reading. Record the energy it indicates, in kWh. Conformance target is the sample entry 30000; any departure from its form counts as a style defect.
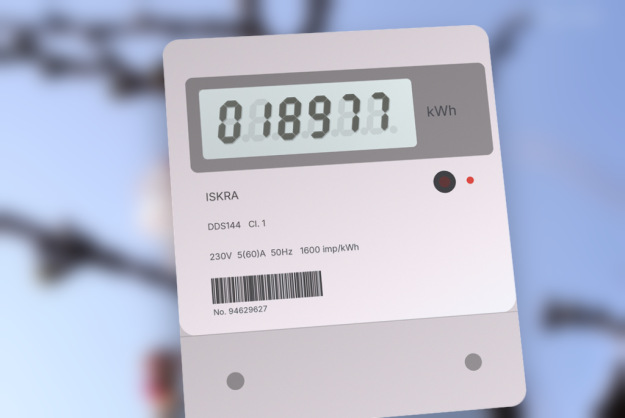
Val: 18977
